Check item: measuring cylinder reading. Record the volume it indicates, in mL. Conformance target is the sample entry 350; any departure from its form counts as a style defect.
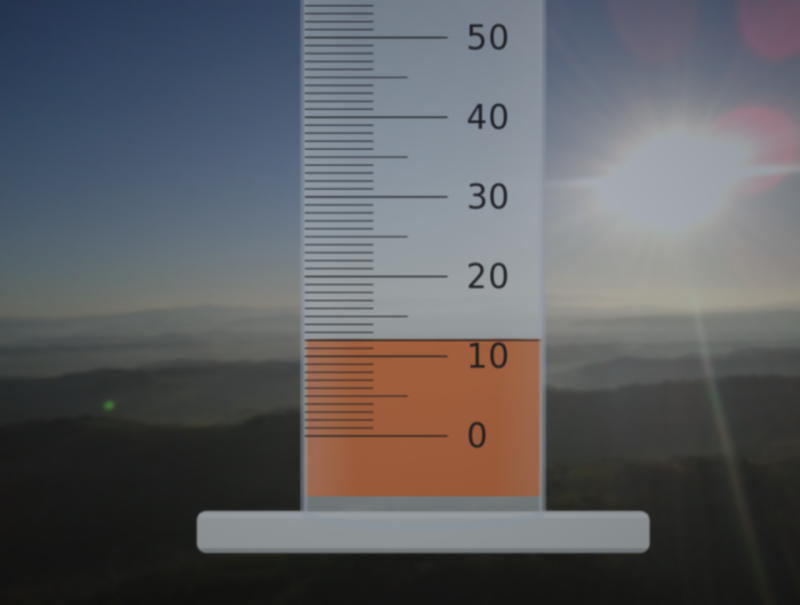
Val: 12
